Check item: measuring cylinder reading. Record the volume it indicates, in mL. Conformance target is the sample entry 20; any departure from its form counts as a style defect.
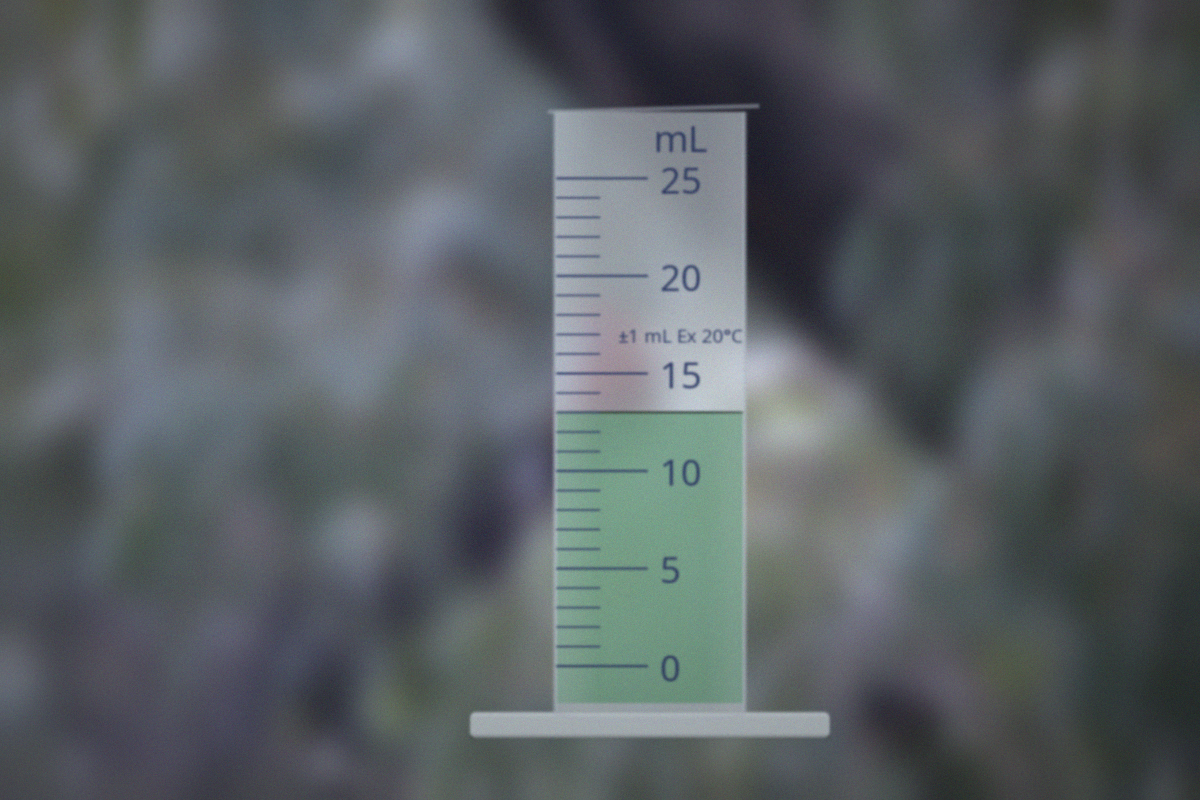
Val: 13
